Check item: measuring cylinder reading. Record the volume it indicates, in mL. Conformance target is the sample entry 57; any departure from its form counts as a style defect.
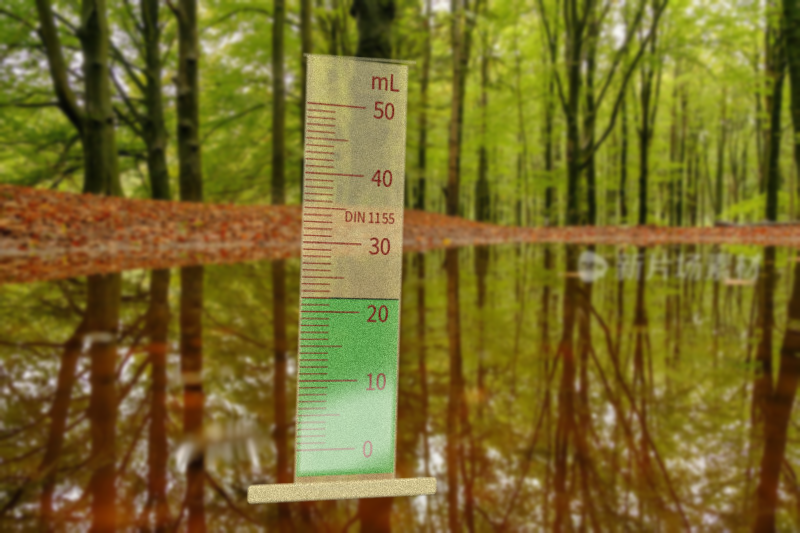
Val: 22
